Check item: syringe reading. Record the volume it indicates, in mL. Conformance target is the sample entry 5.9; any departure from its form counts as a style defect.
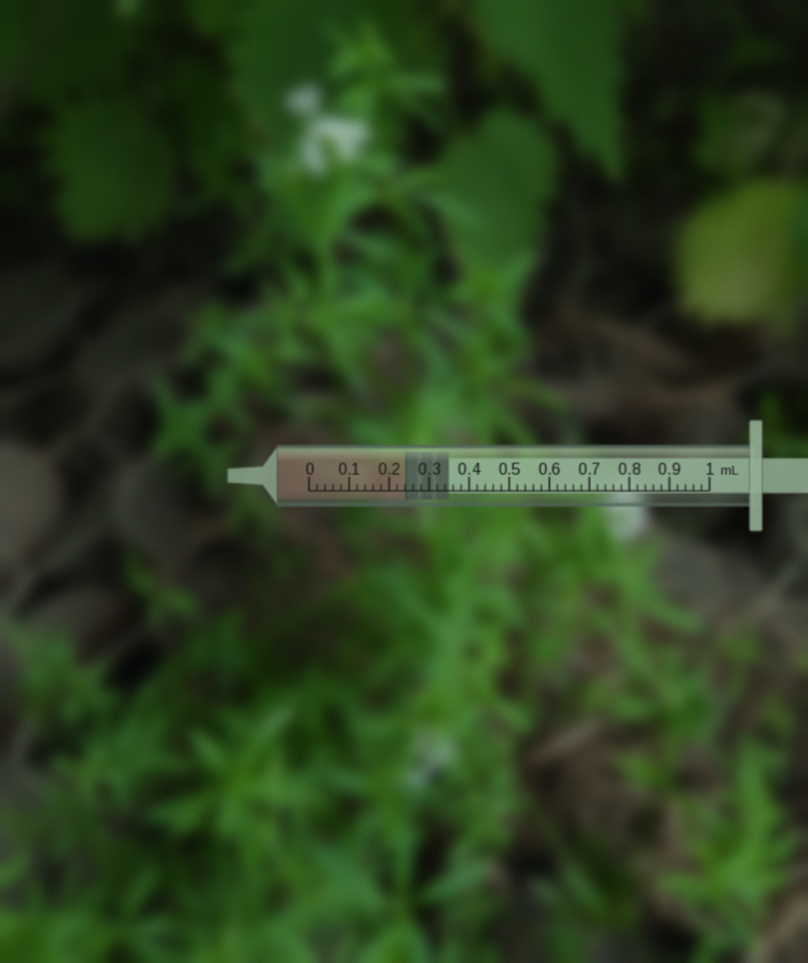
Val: 0.24
